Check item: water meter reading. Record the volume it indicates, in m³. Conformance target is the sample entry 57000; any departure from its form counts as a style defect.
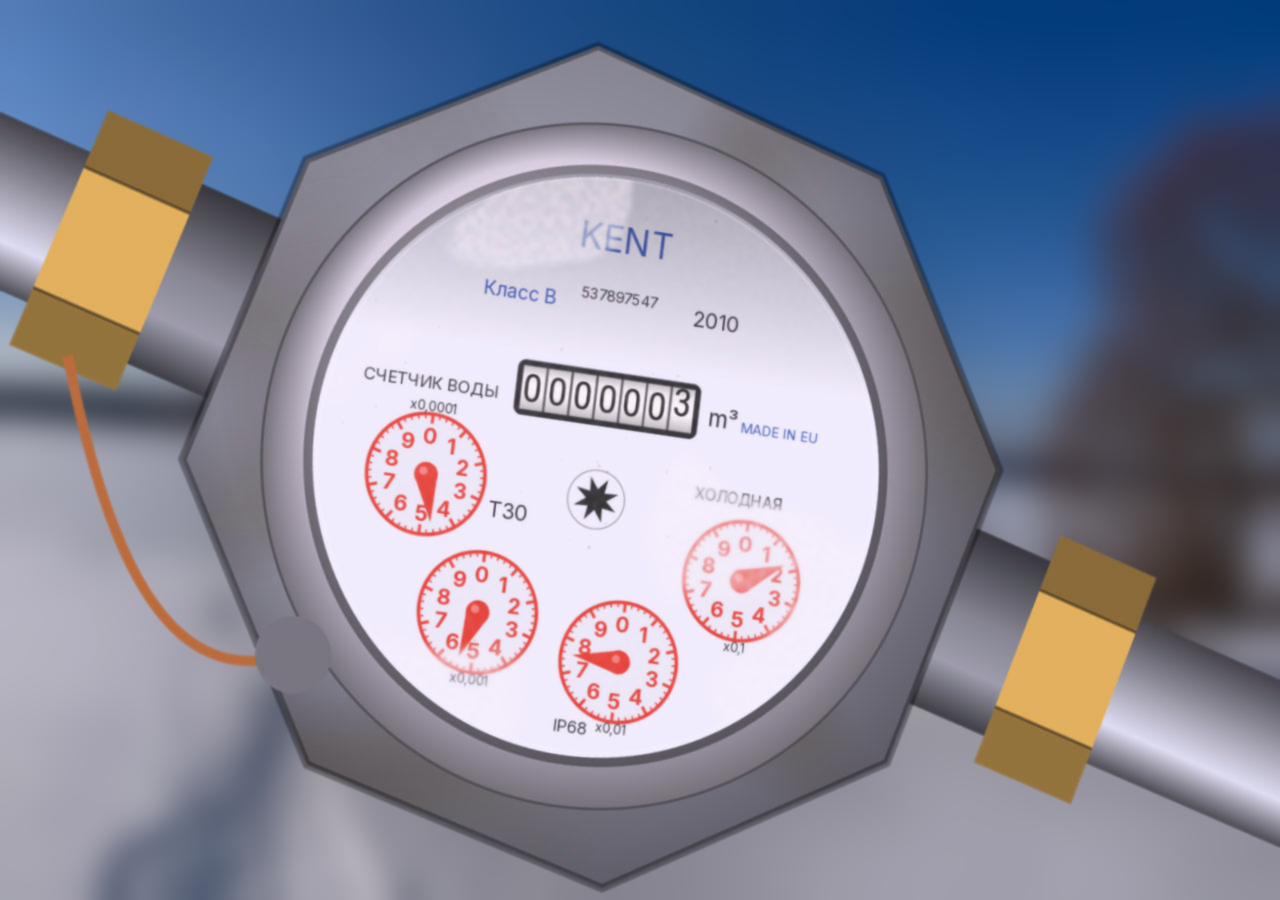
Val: 3.1754
